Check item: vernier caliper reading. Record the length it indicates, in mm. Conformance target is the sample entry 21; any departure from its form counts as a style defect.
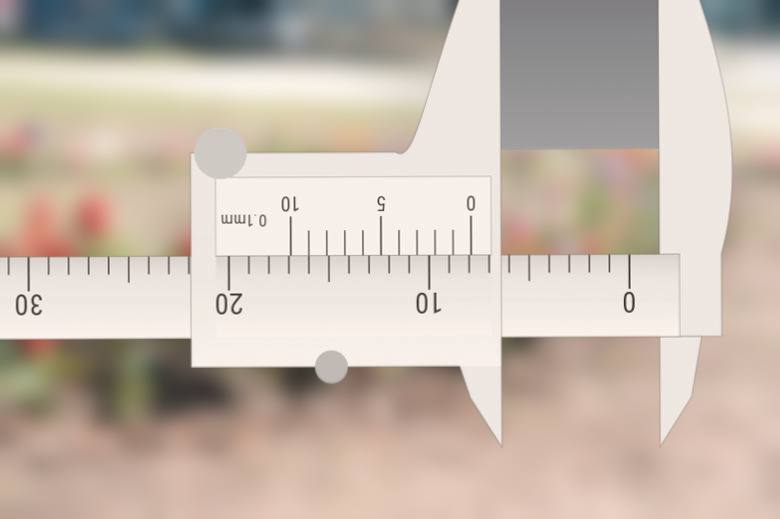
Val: 7.9
